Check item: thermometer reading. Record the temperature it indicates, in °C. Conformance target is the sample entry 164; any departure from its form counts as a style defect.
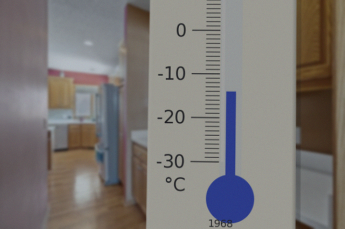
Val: -14
